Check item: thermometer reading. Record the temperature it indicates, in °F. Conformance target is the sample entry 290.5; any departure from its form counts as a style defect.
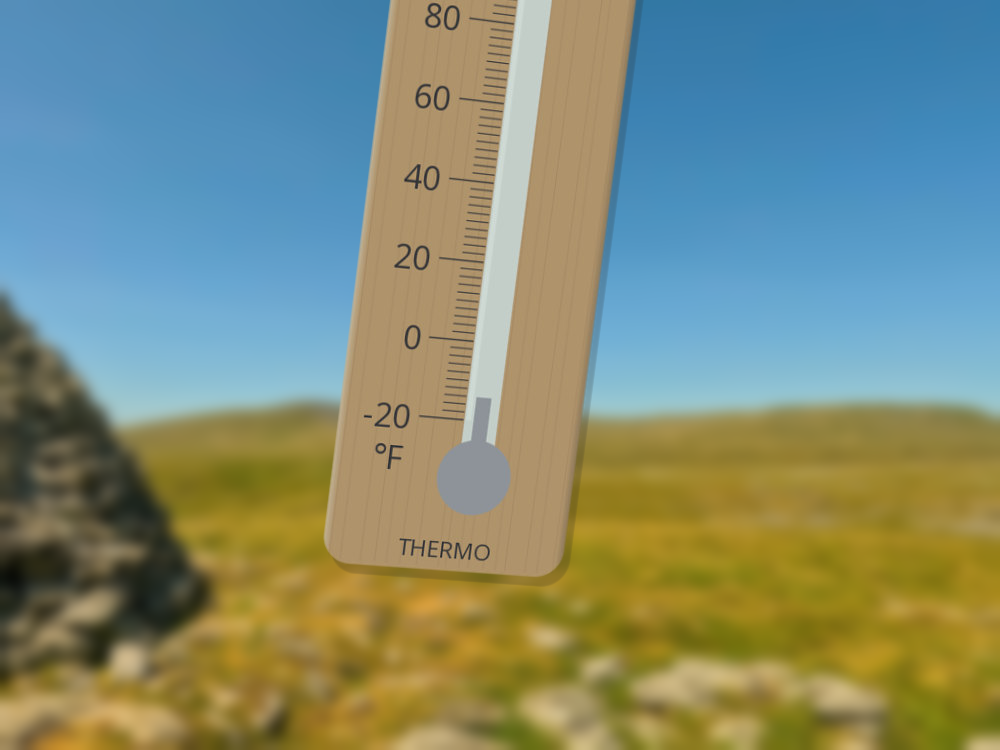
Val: -14
